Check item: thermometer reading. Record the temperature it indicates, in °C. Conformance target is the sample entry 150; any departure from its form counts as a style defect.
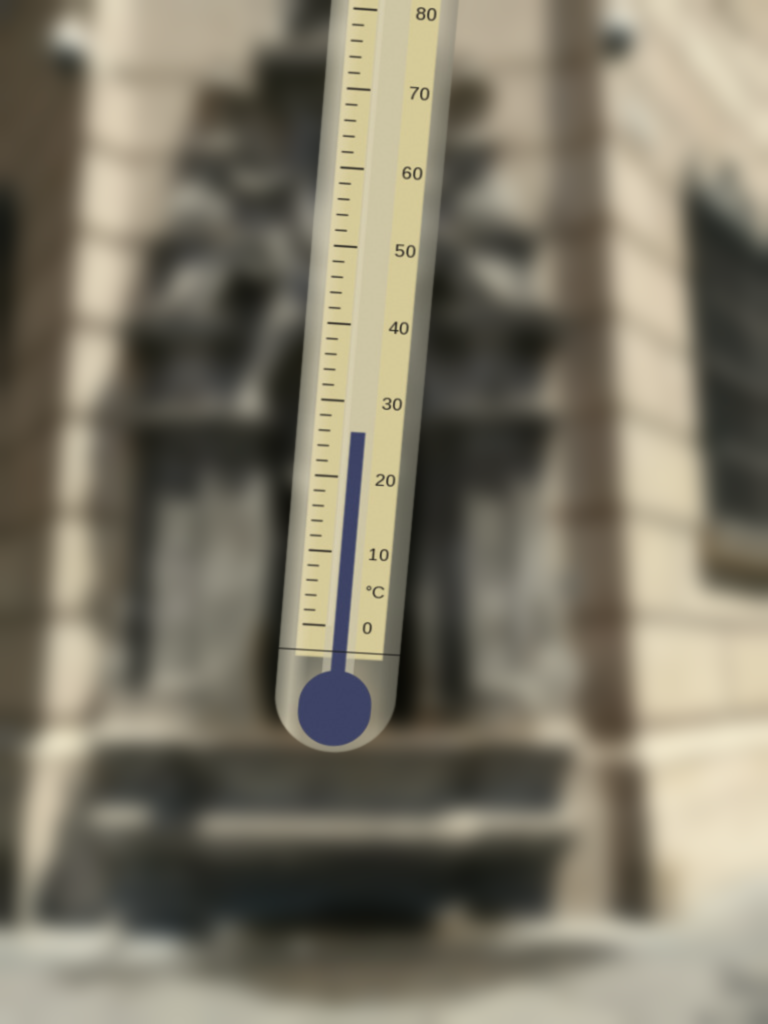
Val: 26
